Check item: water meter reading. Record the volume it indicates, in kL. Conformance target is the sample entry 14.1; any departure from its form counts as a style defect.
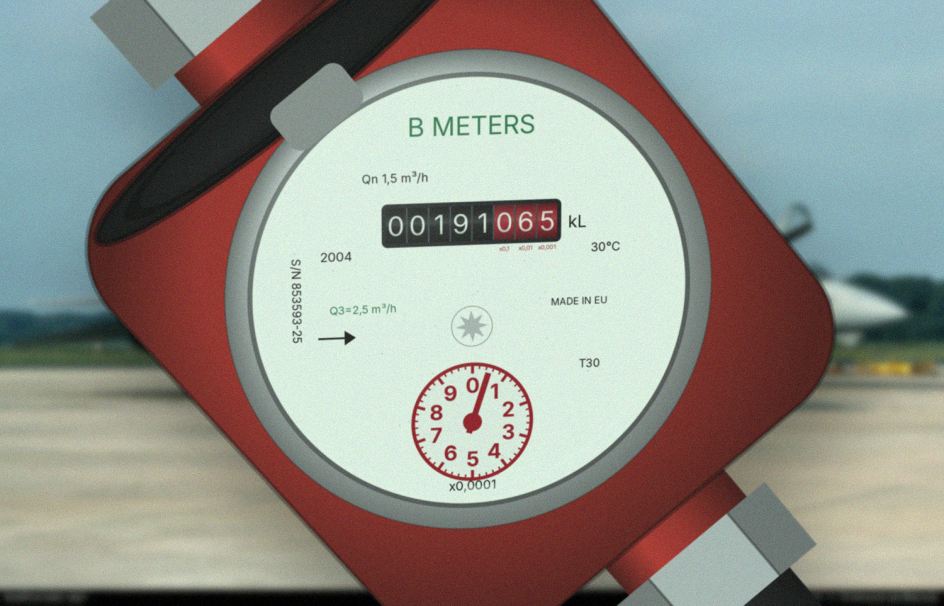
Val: 191.0650
